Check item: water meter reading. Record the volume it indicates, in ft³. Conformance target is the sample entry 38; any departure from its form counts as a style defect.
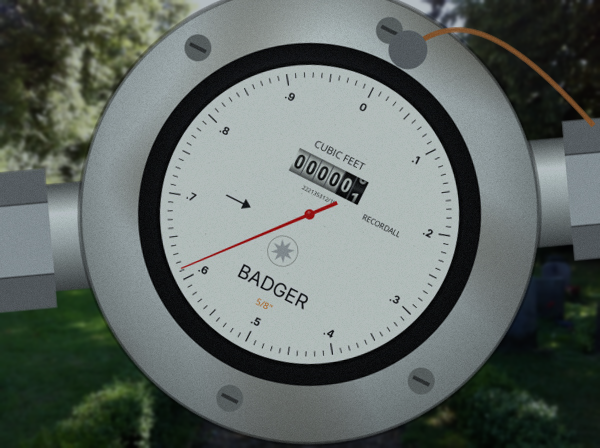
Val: 0.61
